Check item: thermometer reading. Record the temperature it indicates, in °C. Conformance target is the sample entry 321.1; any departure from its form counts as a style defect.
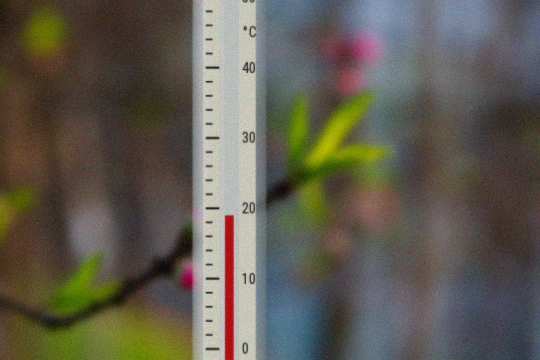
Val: 19
